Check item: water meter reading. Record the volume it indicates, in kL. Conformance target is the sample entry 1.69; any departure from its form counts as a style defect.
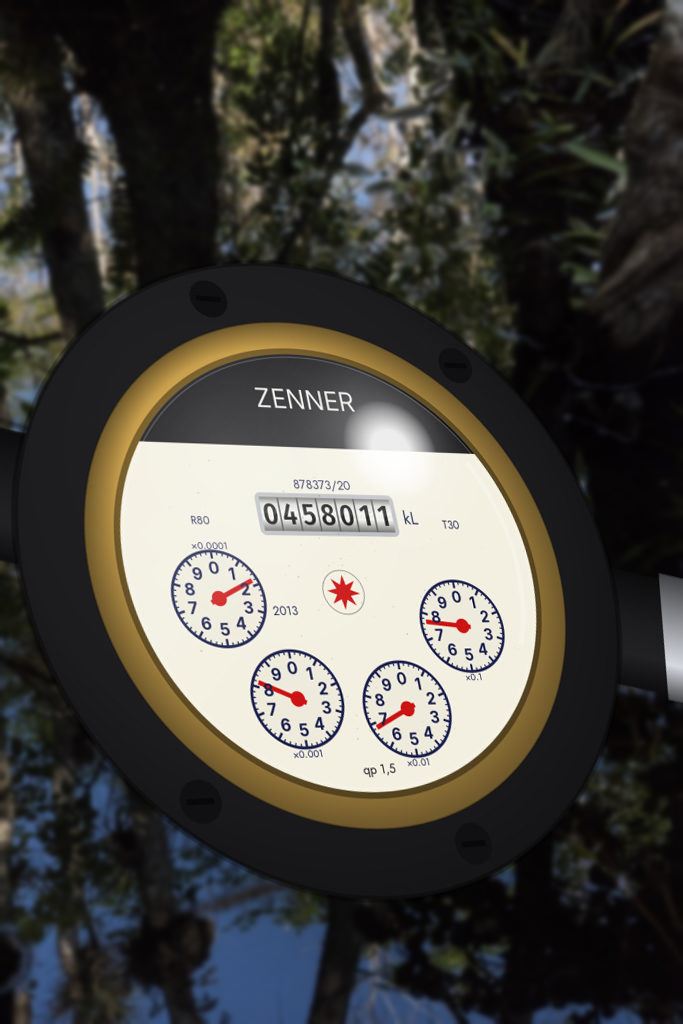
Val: 458011.7681
